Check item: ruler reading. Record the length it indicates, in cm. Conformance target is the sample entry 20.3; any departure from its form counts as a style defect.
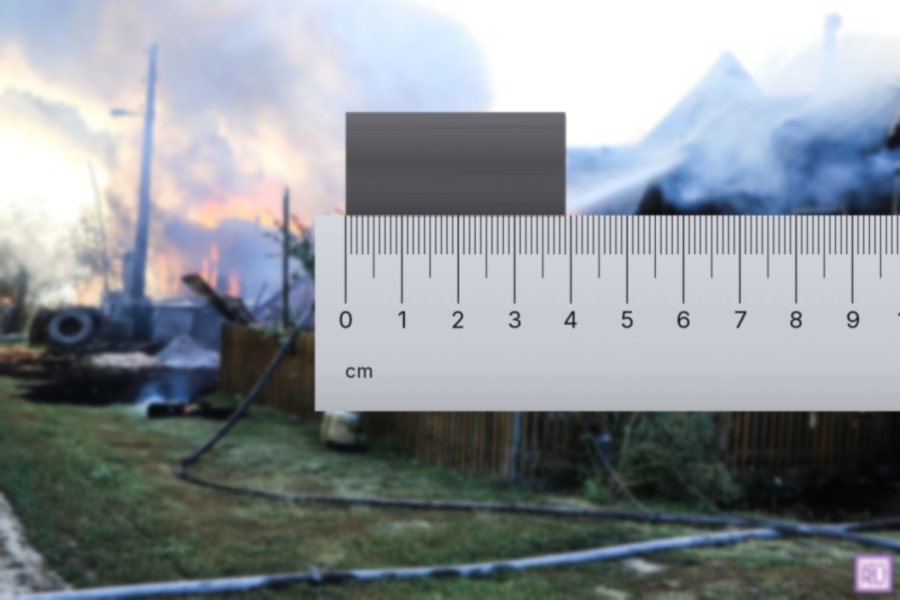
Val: 3.9
